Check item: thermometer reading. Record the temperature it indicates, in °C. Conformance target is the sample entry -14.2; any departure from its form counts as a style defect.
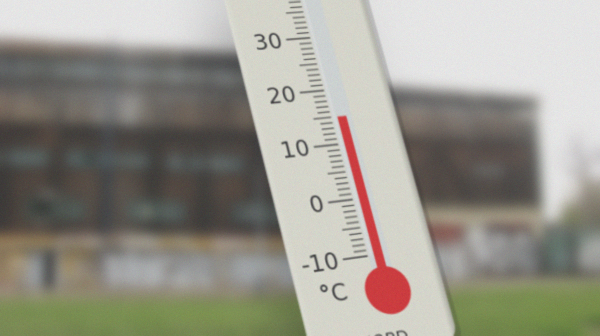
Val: 15
